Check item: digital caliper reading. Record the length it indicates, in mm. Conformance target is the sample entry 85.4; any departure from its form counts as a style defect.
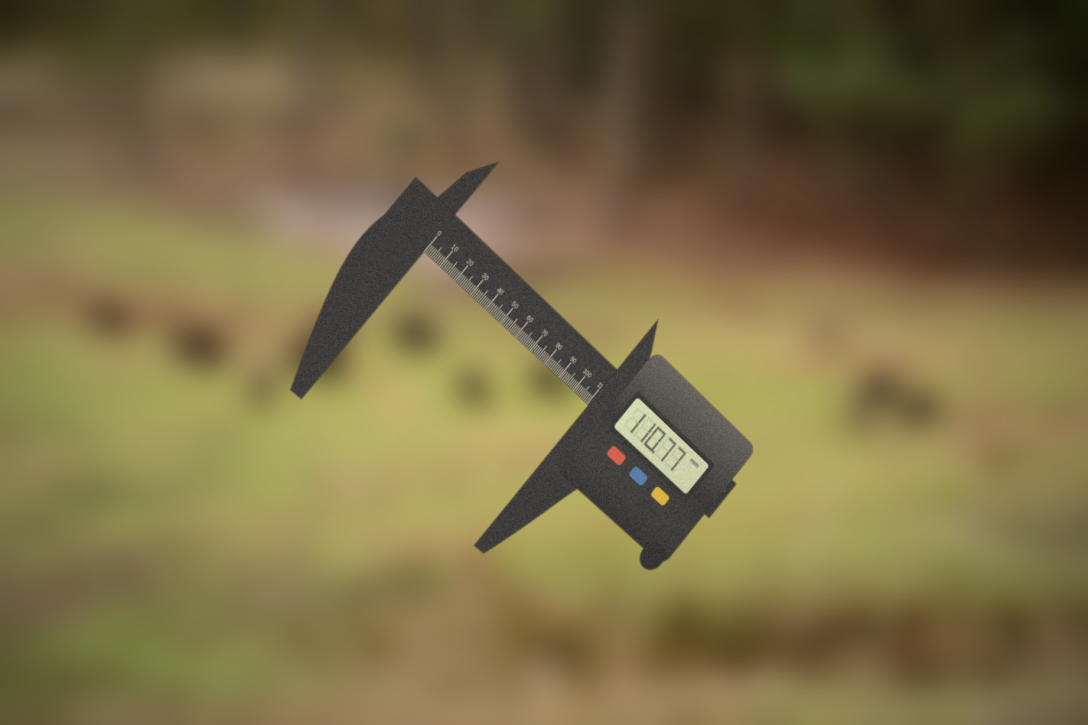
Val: 110.77
